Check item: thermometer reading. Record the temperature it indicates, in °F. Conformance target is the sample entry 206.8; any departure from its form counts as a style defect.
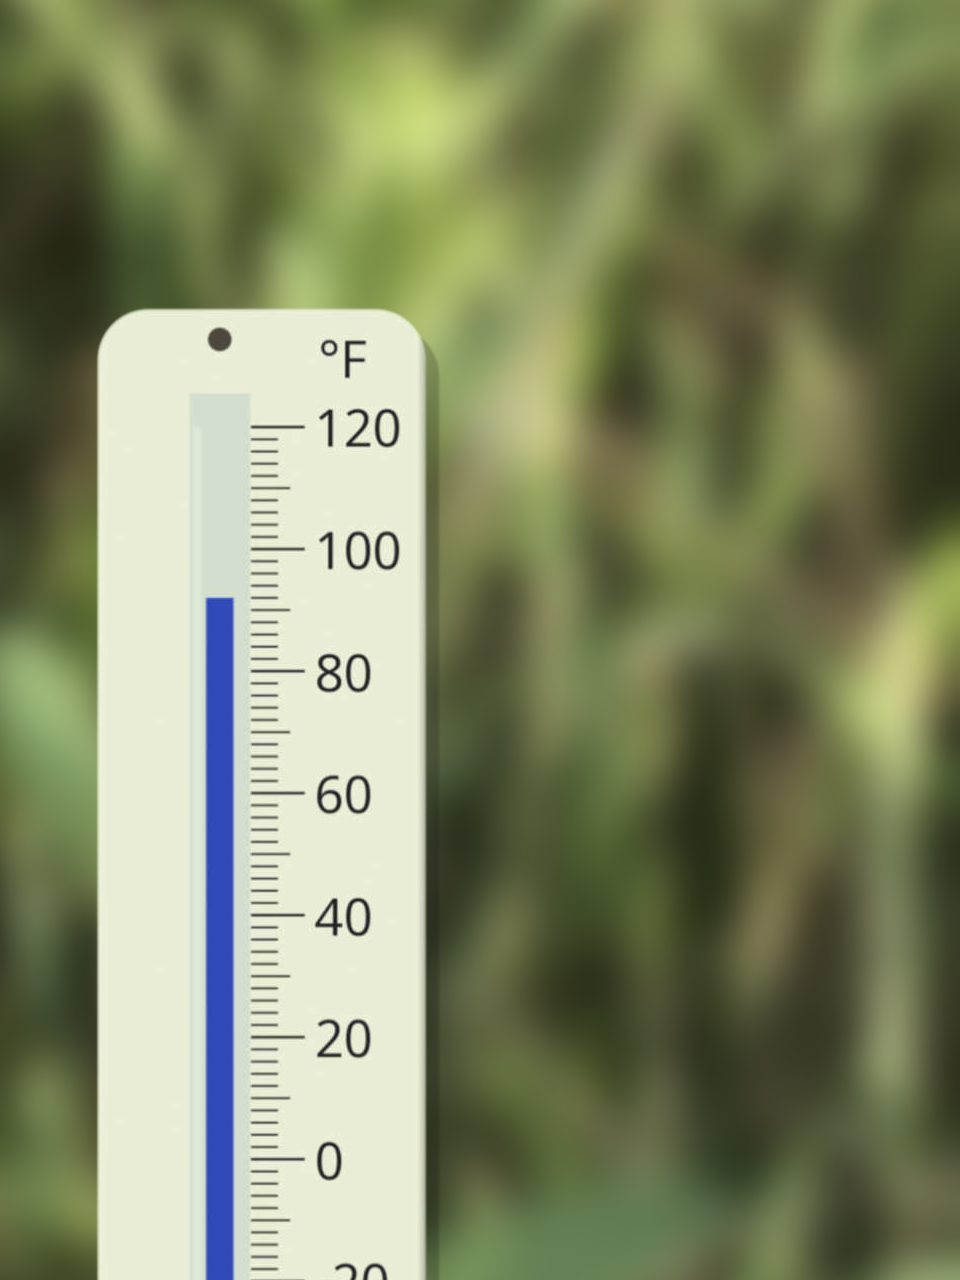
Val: 92
